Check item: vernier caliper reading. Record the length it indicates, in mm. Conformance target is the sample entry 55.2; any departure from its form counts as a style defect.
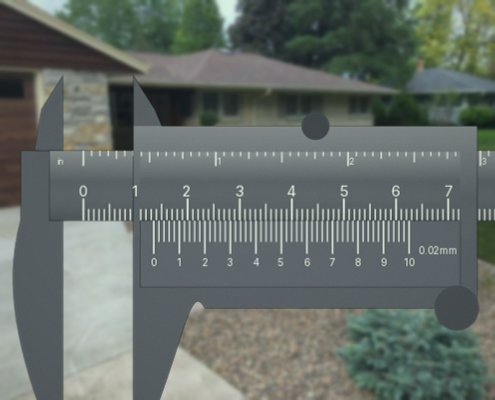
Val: 13.5
